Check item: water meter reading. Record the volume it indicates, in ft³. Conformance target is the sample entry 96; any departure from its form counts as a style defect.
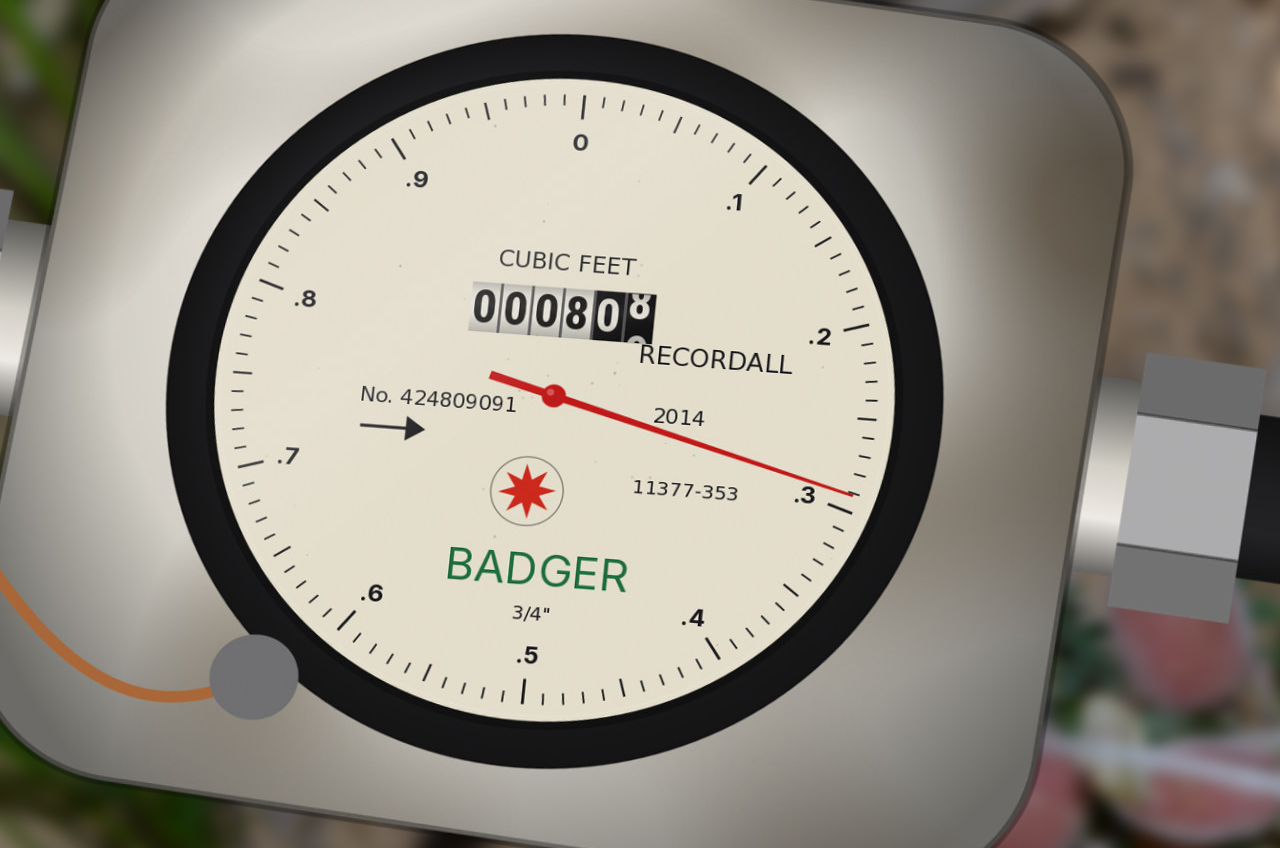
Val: 808.29
